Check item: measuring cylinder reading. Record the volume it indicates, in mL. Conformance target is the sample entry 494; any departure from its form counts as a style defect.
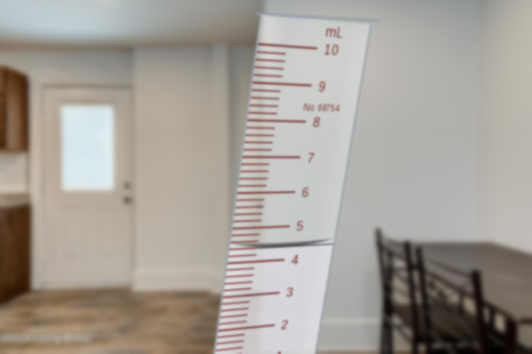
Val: 4.4
